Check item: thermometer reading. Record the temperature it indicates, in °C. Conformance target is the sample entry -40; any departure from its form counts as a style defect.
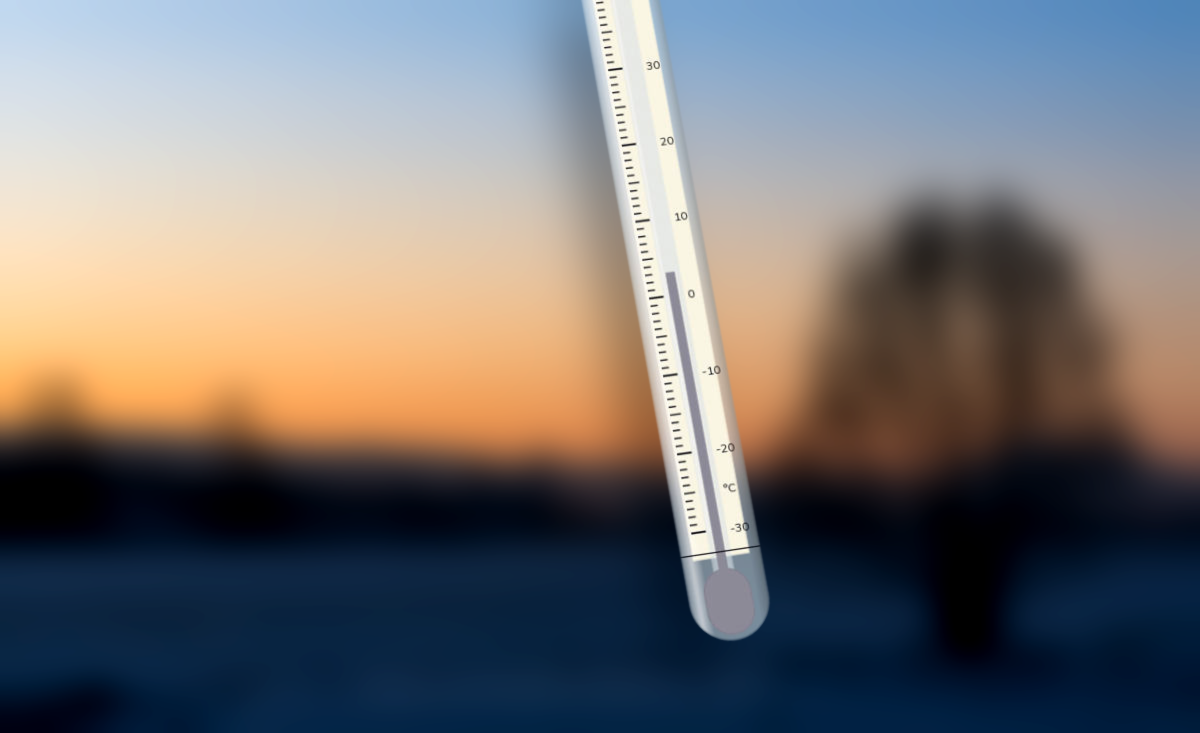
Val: 3
